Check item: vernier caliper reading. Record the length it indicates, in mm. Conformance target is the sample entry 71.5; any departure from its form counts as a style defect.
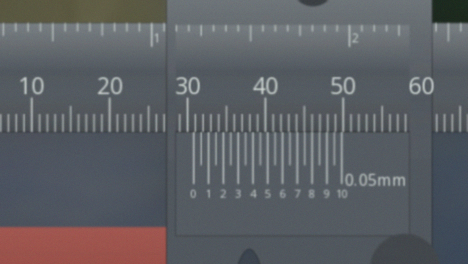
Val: 30.8
